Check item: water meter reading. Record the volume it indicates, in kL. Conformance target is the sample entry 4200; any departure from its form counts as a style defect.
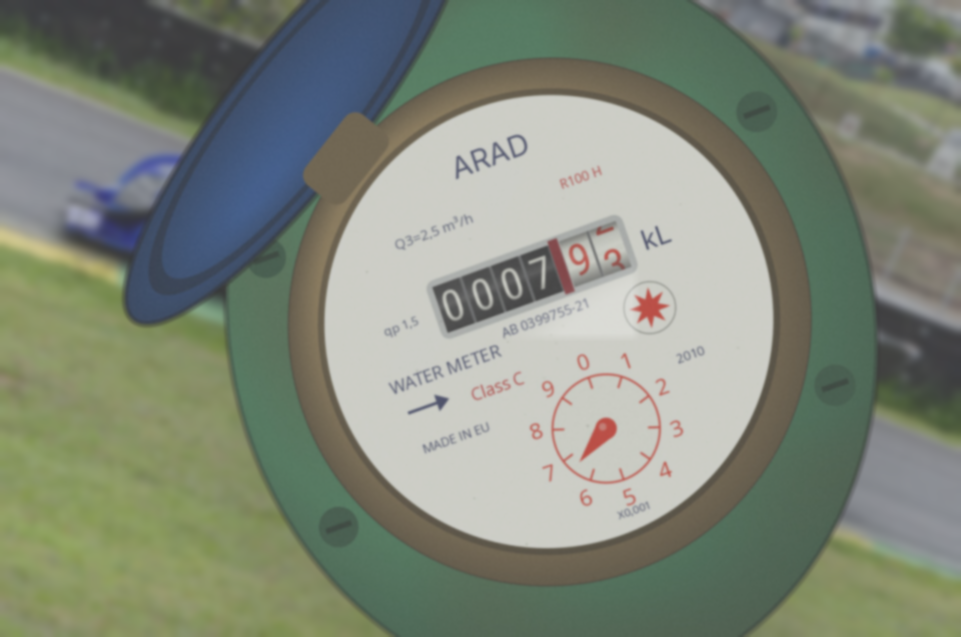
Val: 7.926
